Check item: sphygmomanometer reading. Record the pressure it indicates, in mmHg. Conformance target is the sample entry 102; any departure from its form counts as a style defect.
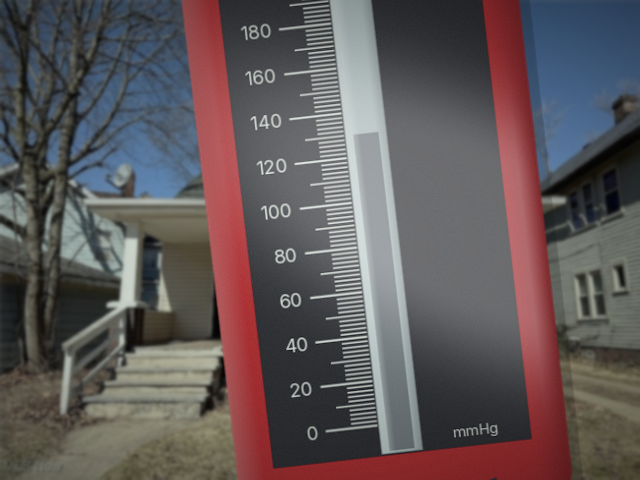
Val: 130
